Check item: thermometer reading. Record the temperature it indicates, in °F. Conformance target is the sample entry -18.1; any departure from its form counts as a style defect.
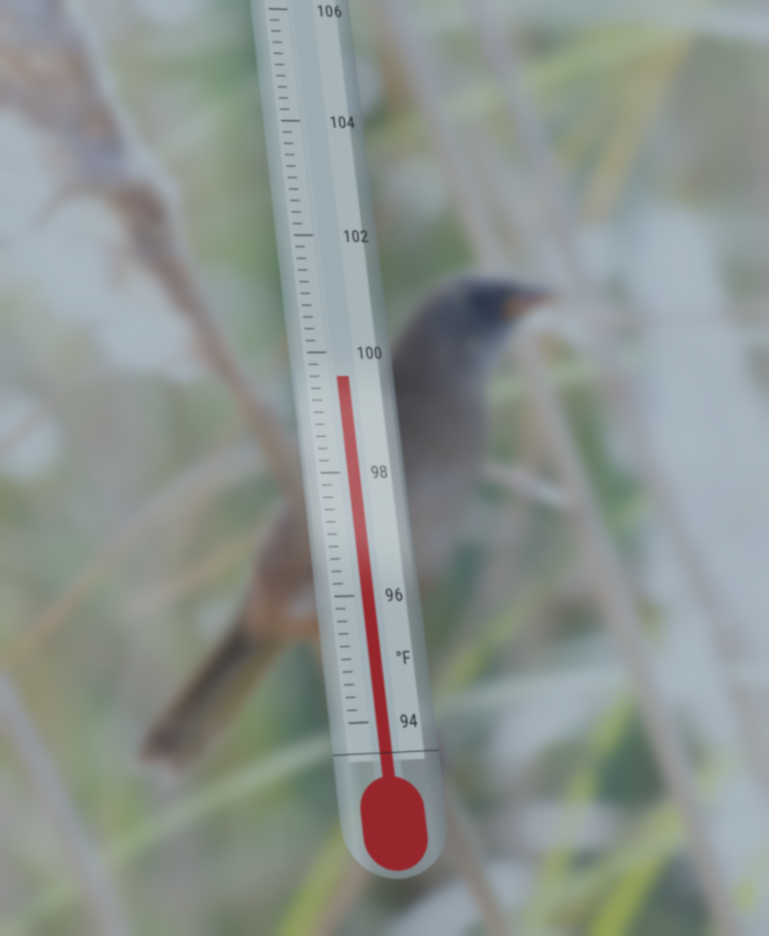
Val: 99.6
